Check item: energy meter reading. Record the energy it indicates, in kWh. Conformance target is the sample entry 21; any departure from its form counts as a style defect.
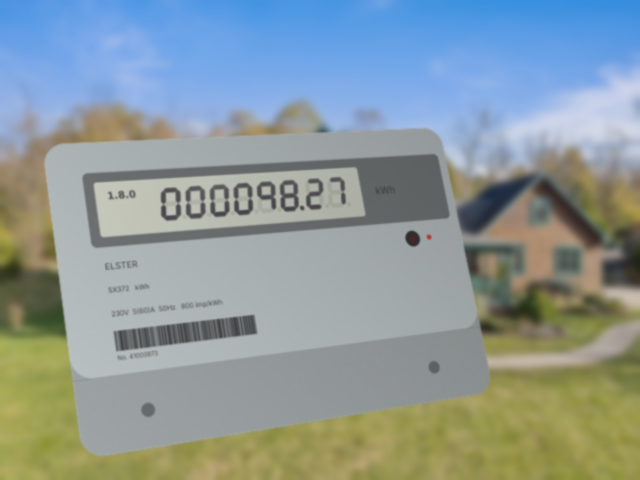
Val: 98.27
